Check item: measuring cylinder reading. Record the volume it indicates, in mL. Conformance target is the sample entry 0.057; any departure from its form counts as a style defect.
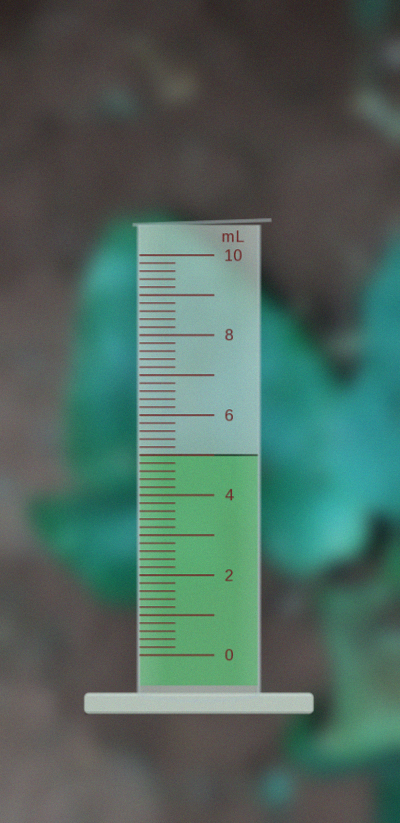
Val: 5
